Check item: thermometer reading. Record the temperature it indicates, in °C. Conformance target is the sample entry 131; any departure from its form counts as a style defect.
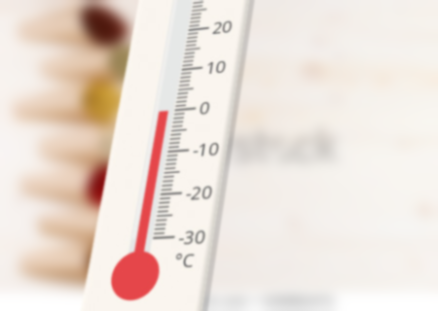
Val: 0
